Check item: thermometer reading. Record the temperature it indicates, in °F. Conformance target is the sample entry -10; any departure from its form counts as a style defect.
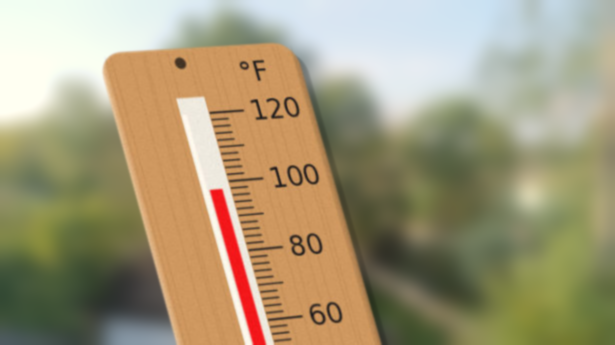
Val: 98
